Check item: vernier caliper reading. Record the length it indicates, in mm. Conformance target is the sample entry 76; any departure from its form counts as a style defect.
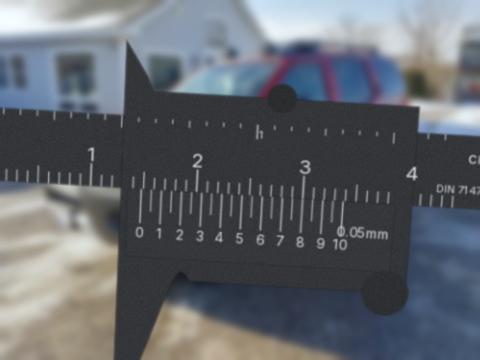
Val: 14.8
